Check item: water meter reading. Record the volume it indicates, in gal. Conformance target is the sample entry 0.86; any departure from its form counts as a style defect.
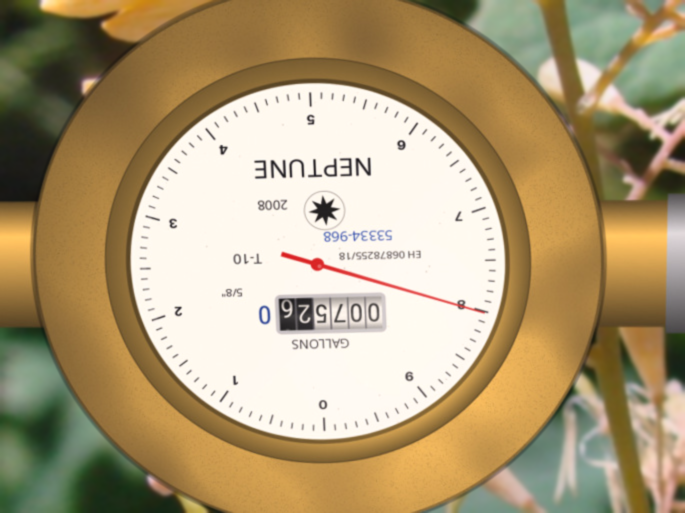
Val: 75258.0
